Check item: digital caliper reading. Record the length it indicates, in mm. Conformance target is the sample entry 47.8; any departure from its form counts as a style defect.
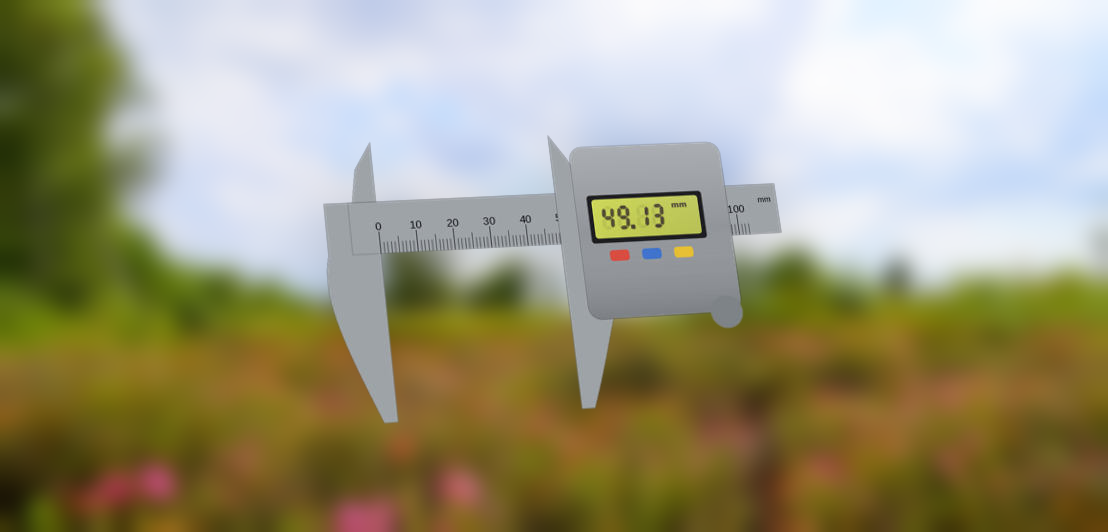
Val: 49.13
